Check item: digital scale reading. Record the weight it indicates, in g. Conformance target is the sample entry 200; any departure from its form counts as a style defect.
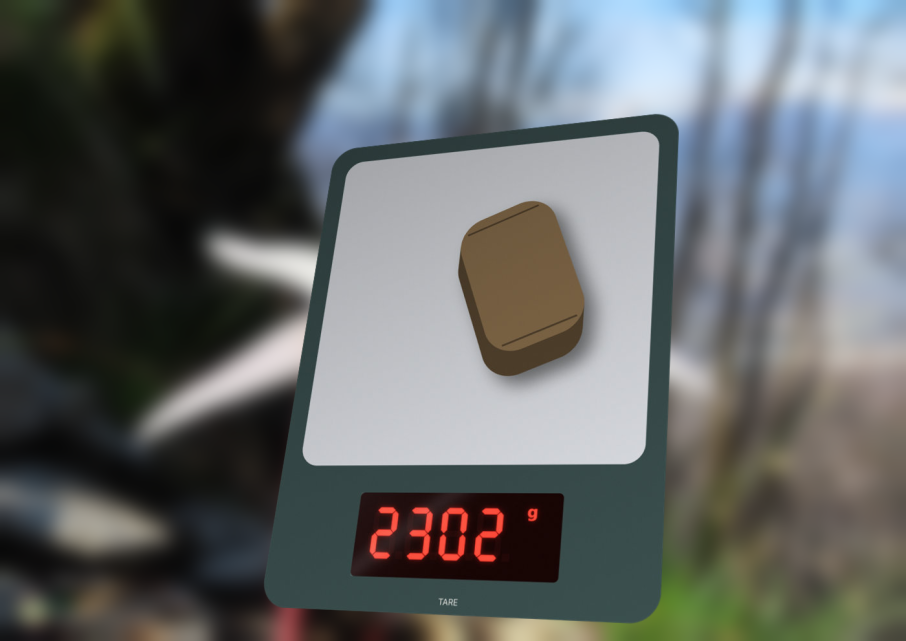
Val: 2302
